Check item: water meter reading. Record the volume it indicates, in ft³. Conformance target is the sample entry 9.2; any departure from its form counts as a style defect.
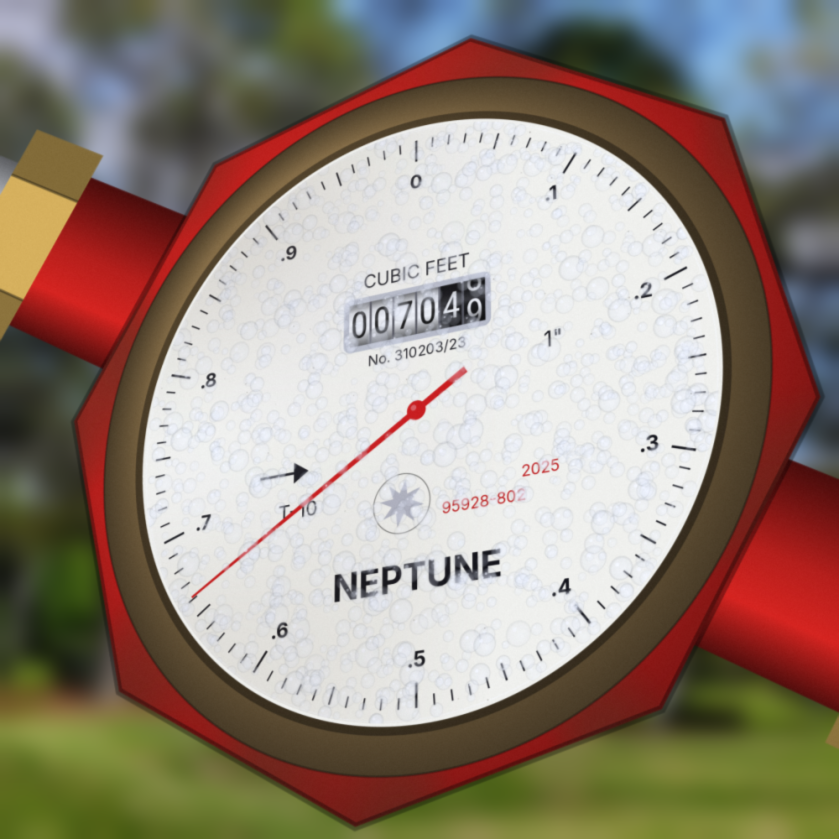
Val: 7048.66
